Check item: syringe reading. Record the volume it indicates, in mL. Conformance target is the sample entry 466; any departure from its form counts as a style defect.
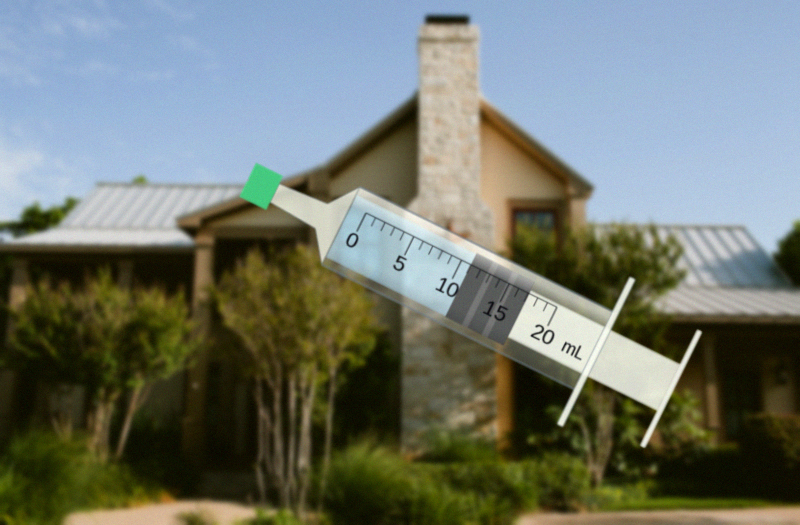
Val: 11
